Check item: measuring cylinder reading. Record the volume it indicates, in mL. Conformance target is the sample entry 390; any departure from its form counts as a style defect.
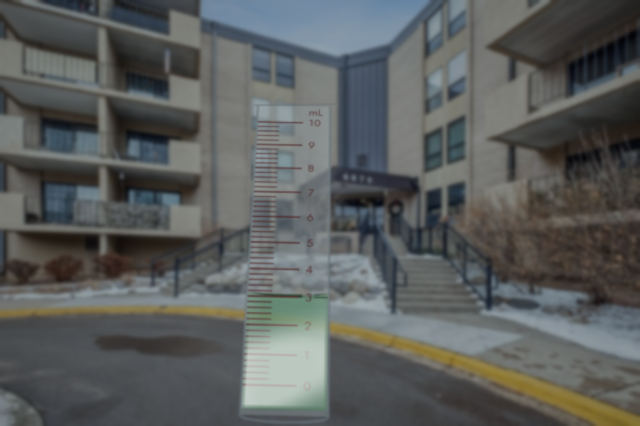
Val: 3
